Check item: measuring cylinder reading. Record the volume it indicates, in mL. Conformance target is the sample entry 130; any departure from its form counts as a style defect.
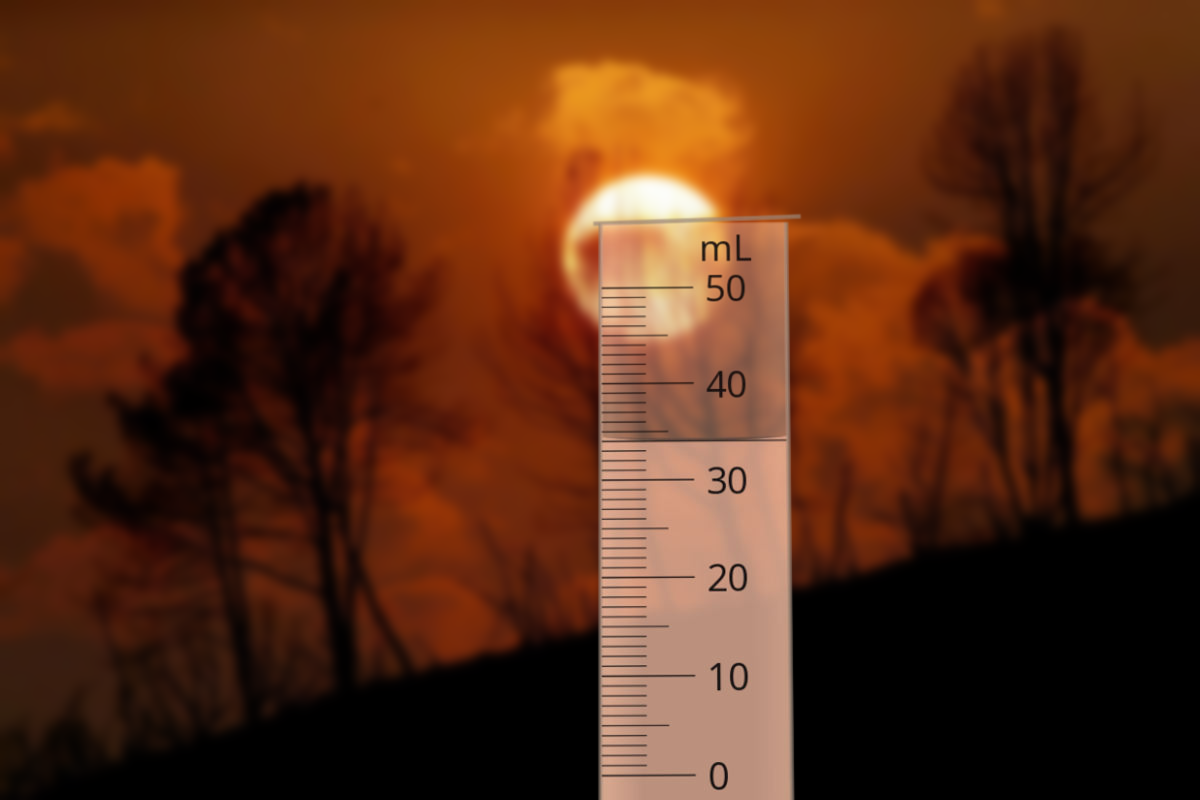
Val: 34
